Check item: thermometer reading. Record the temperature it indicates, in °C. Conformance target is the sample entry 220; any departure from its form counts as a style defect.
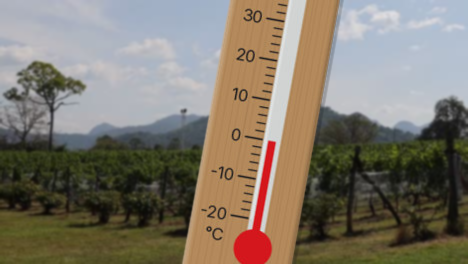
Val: 0
